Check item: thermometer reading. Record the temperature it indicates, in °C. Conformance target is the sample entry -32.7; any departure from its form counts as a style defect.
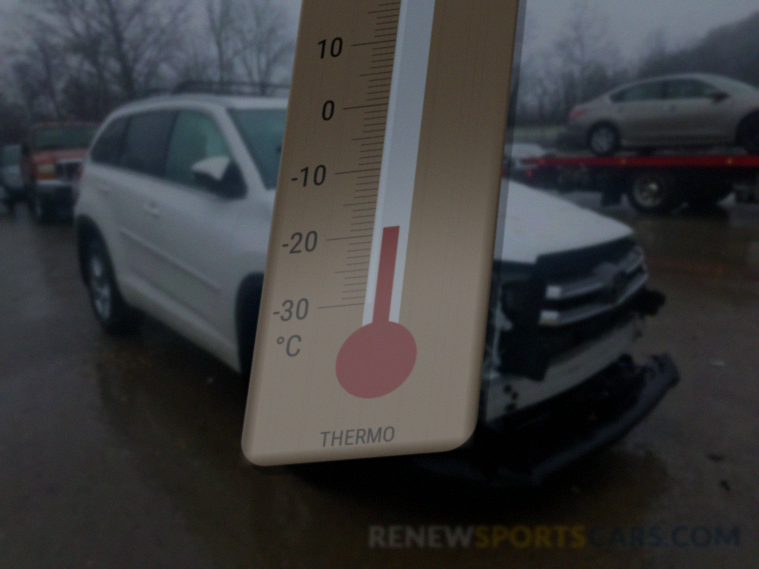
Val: -19
